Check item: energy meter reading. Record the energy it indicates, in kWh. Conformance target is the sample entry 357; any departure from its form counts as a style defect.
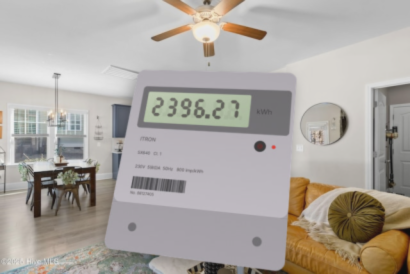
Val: 2396.27
